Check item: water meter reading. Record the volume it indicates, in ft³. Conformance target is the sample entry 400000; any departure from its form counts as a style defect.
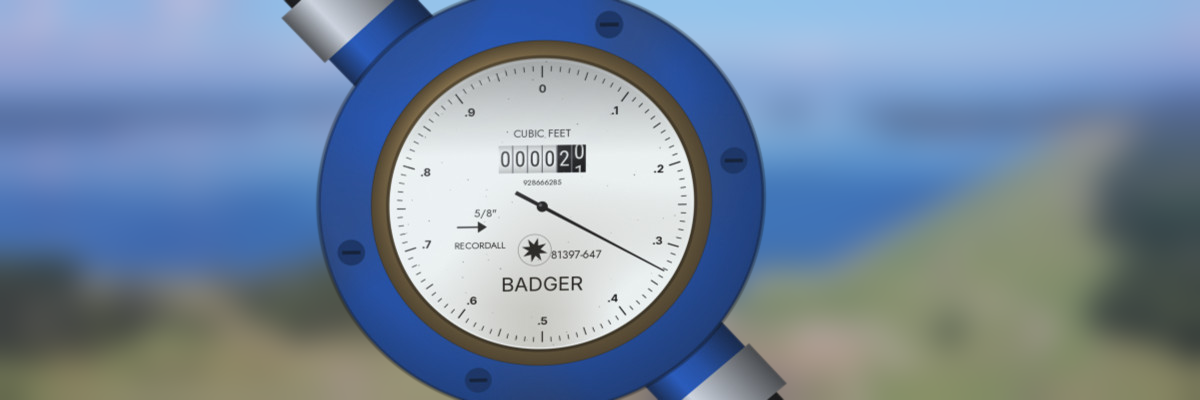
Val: 20.33
